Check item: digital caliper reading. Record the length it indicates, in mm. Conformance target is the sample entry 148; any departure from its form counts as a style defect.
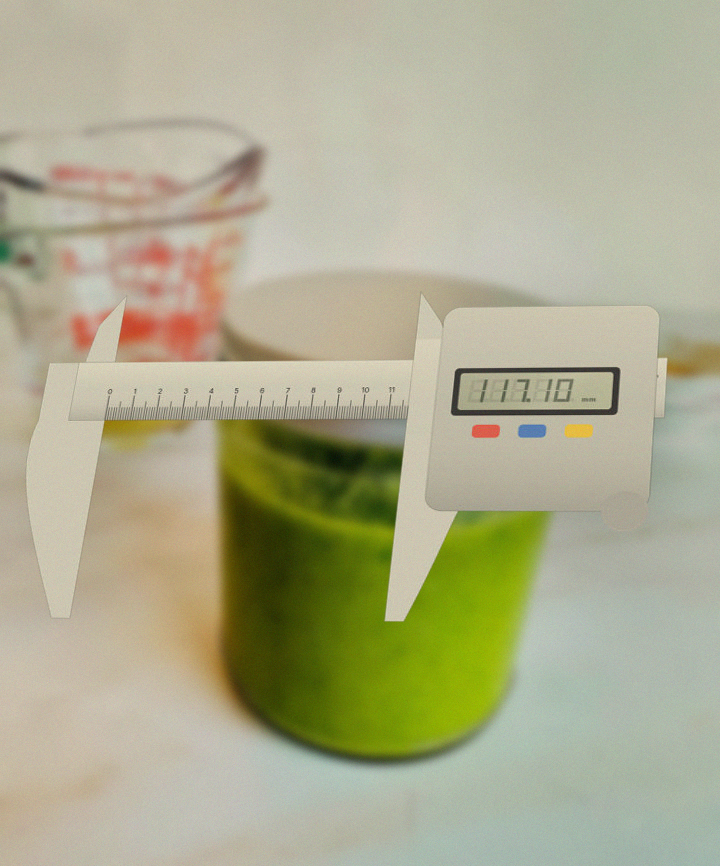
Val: 117.10
